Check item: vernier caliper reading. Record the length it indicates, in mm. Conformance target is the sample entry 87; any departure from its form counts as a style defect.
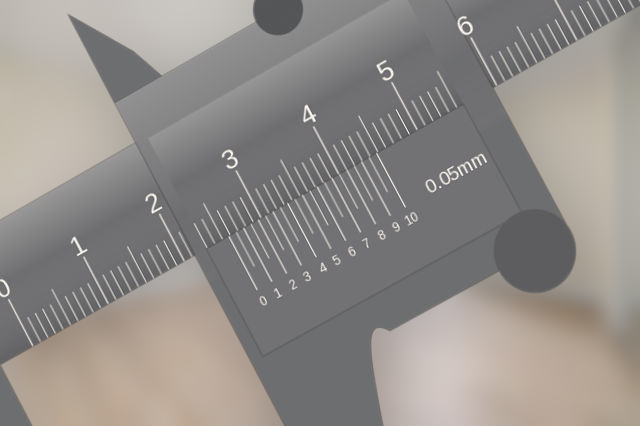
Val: 25.8
